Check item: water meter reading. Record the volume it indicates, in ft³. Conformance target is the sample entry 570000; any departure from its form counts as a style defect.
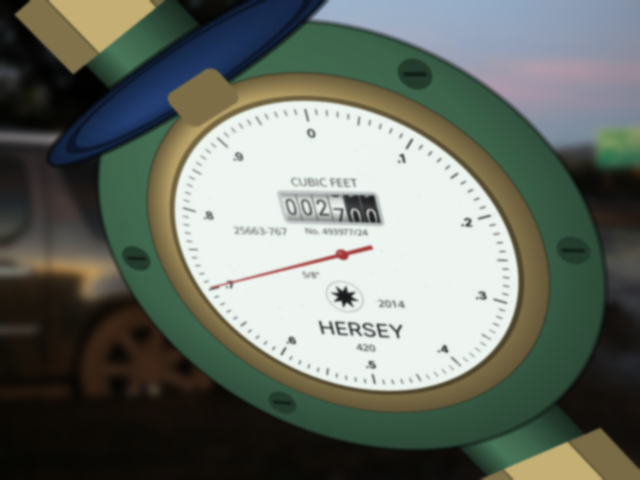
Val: 2699.70
